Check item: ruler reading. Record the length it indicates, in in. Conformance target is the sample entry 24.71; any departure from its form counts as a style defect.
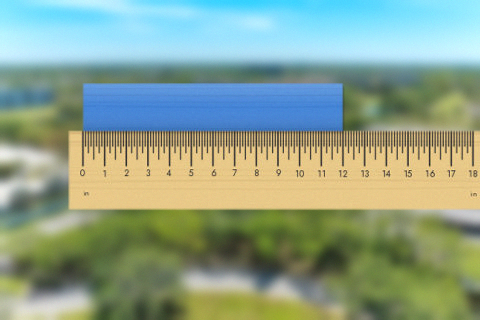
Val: 12
